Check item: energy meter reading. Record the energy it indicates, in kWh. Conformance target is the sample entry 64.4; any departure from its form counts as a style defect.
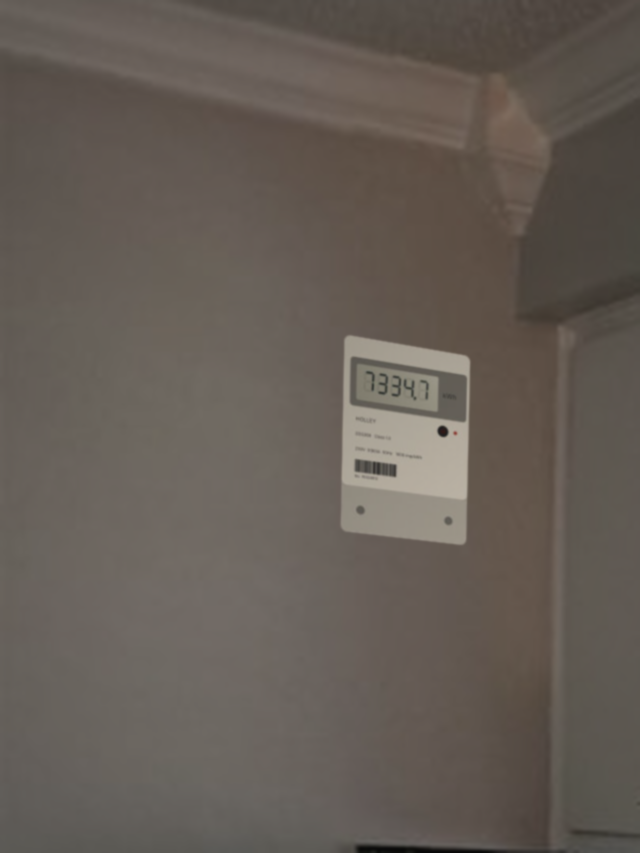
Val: 7334.7
